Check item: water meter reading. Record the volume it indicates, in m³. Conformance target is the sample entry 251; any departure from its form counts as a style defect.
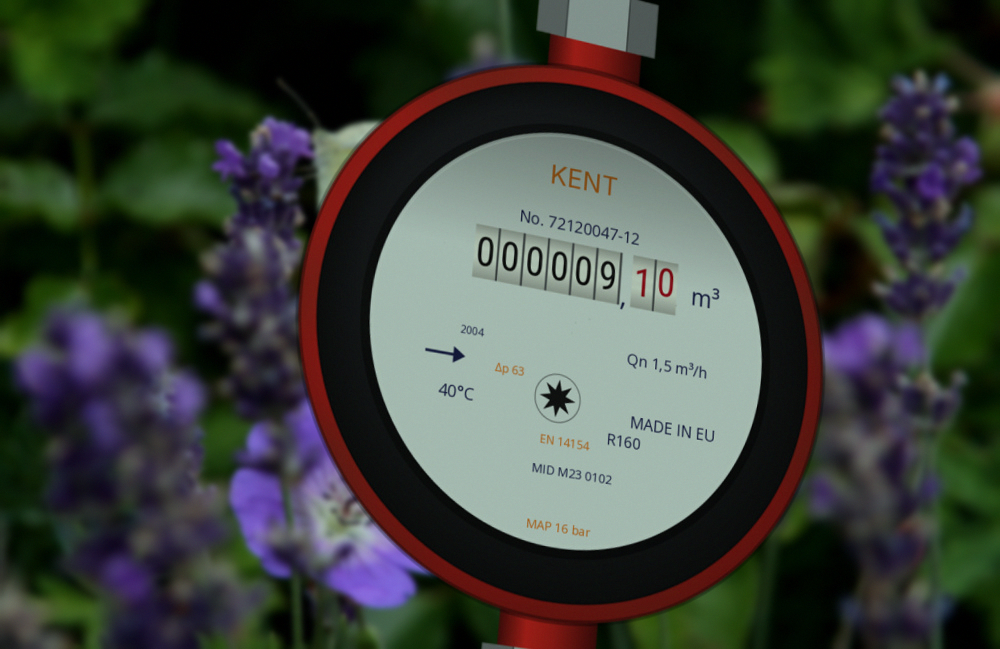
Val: 9.10
